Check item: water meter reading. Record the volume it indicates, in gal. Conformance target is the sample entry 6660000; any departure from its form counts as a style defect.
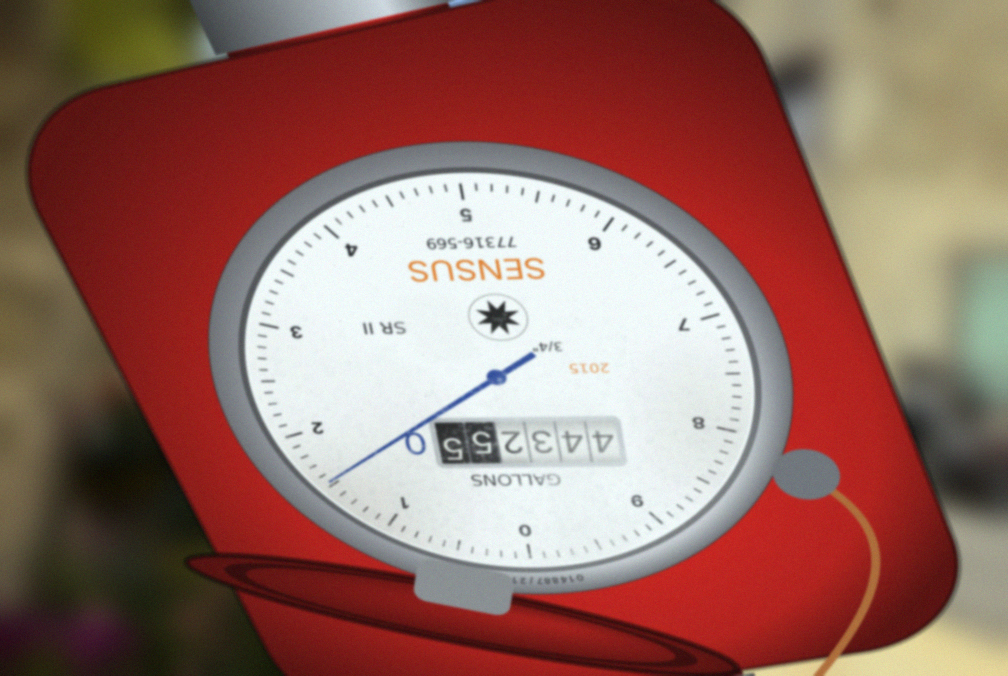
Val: 4432551.5
